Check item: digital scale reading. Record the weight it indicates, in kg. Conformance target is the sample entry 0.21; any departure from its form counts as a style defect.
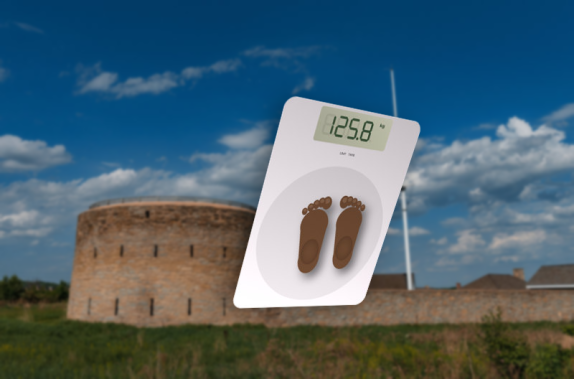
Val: 125.8
